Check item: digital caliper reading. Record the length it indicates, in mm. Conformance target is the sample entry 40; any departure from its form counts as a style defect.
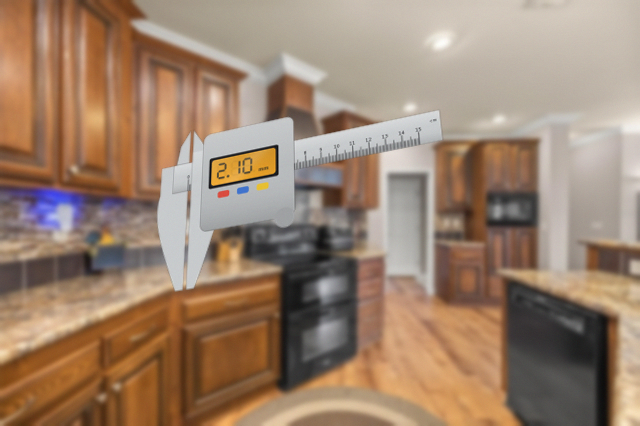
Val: 2.10
